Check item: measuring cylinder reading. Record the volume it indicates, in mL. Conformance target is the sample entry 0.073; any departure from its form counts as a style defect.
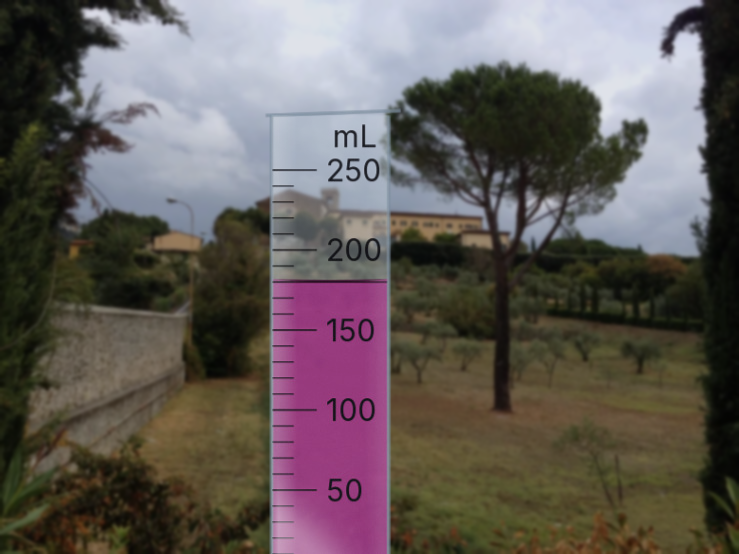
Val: 180
